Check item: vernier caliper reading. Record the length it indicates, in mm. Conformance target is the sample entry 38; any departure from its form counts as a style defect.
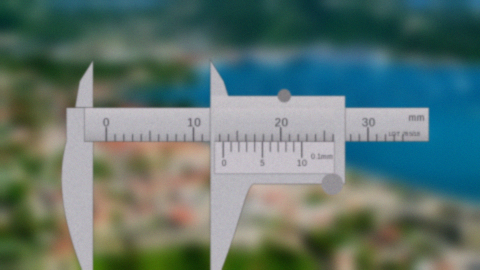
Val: 13.4
